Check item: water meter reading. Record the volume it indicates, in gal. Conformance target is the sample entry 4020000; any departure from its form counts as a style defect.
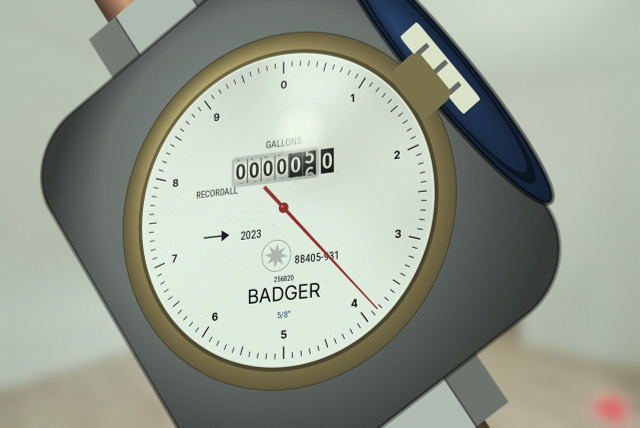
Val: 53.8
